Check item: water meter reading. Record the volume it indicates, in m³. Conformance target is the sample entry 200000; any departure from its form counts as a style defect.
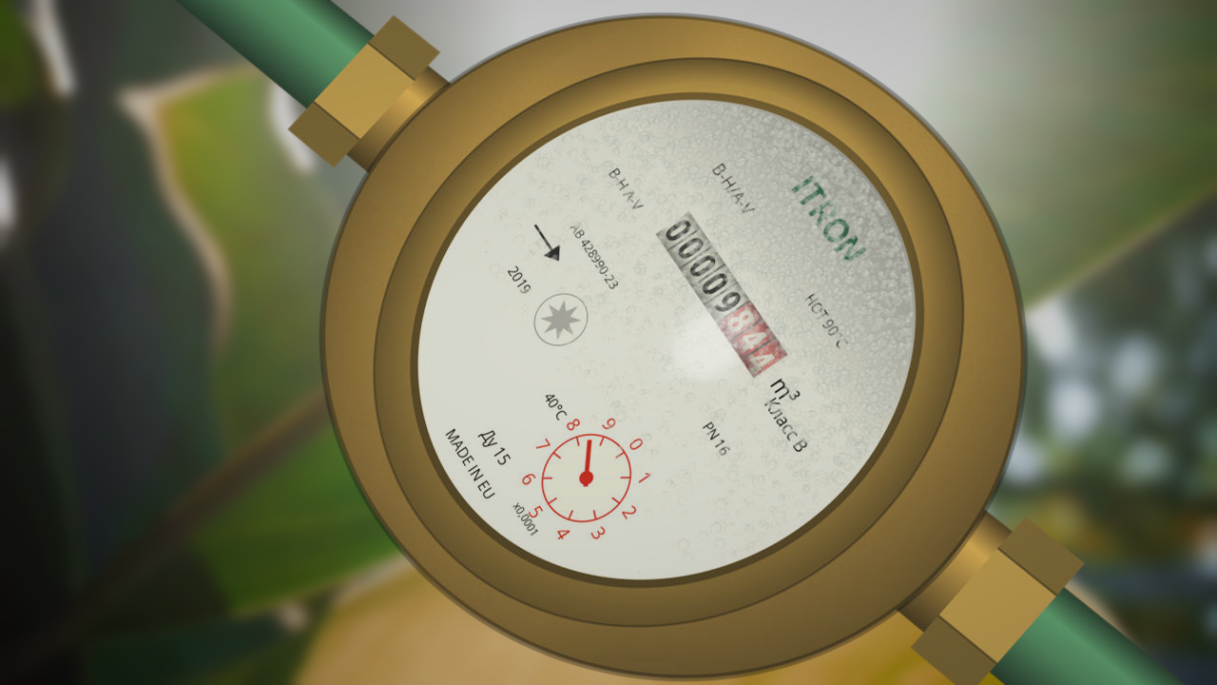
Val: 9.8438
